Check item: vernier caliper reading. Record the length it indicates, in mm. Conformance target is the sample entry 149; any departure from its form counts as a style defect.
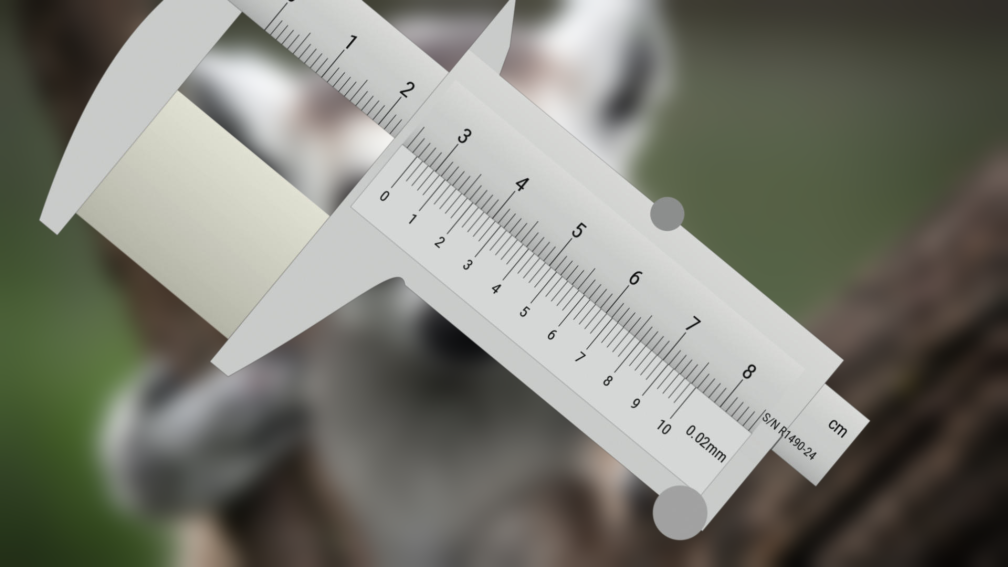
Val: 26.8
